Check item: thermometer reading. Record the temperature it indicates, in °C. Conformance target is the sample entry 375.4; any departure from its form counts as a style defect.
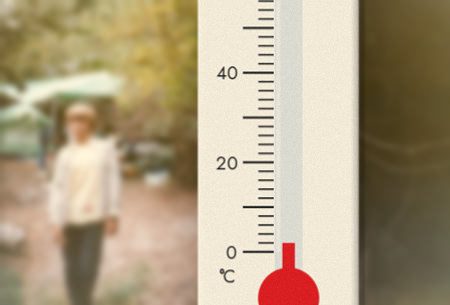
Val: 2
